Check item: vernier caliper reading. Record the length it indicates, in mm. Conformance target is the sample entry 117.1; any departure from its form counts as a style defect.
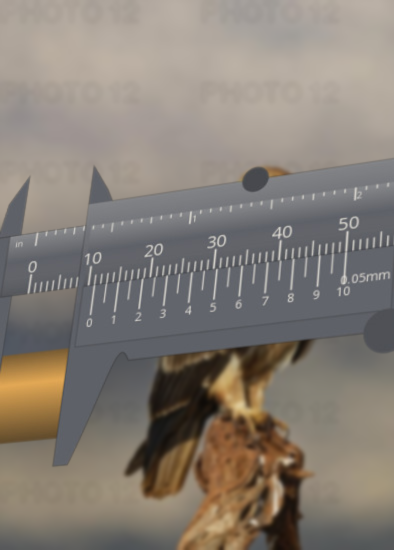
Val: 11.0
